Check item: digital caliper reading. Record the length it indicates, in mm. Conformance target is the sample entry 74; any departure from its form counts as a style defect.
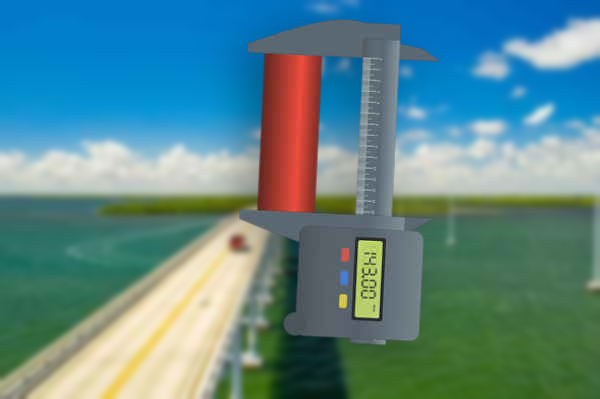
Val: 143.00
